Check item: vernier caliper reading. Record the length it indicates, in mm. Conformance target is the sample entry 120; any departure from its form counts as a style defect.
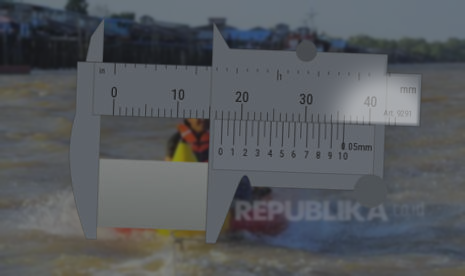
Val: 17.0
